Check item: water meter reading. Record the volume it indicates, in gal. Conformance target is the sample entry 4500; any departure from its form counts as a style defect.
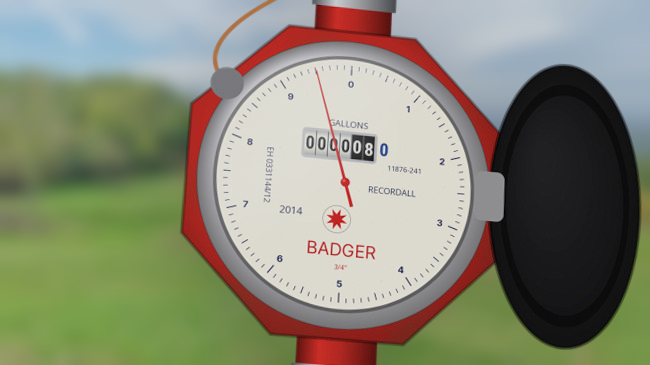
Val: 79.5
